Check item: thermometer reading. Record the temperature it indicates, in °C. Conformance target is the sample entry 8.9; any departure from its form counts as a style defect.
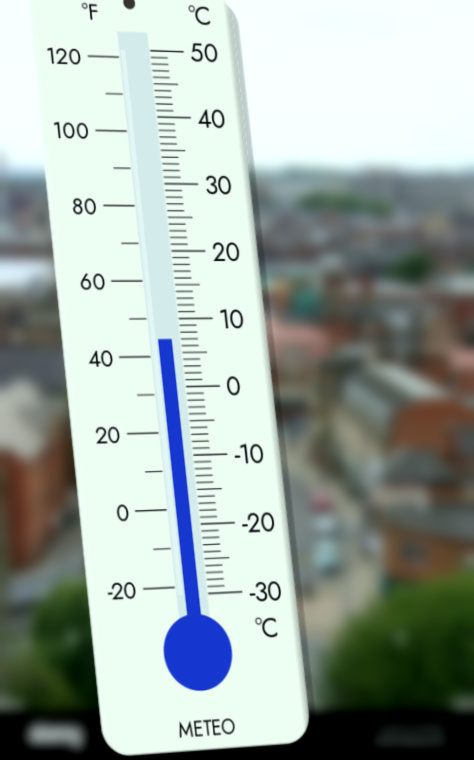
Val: 7
